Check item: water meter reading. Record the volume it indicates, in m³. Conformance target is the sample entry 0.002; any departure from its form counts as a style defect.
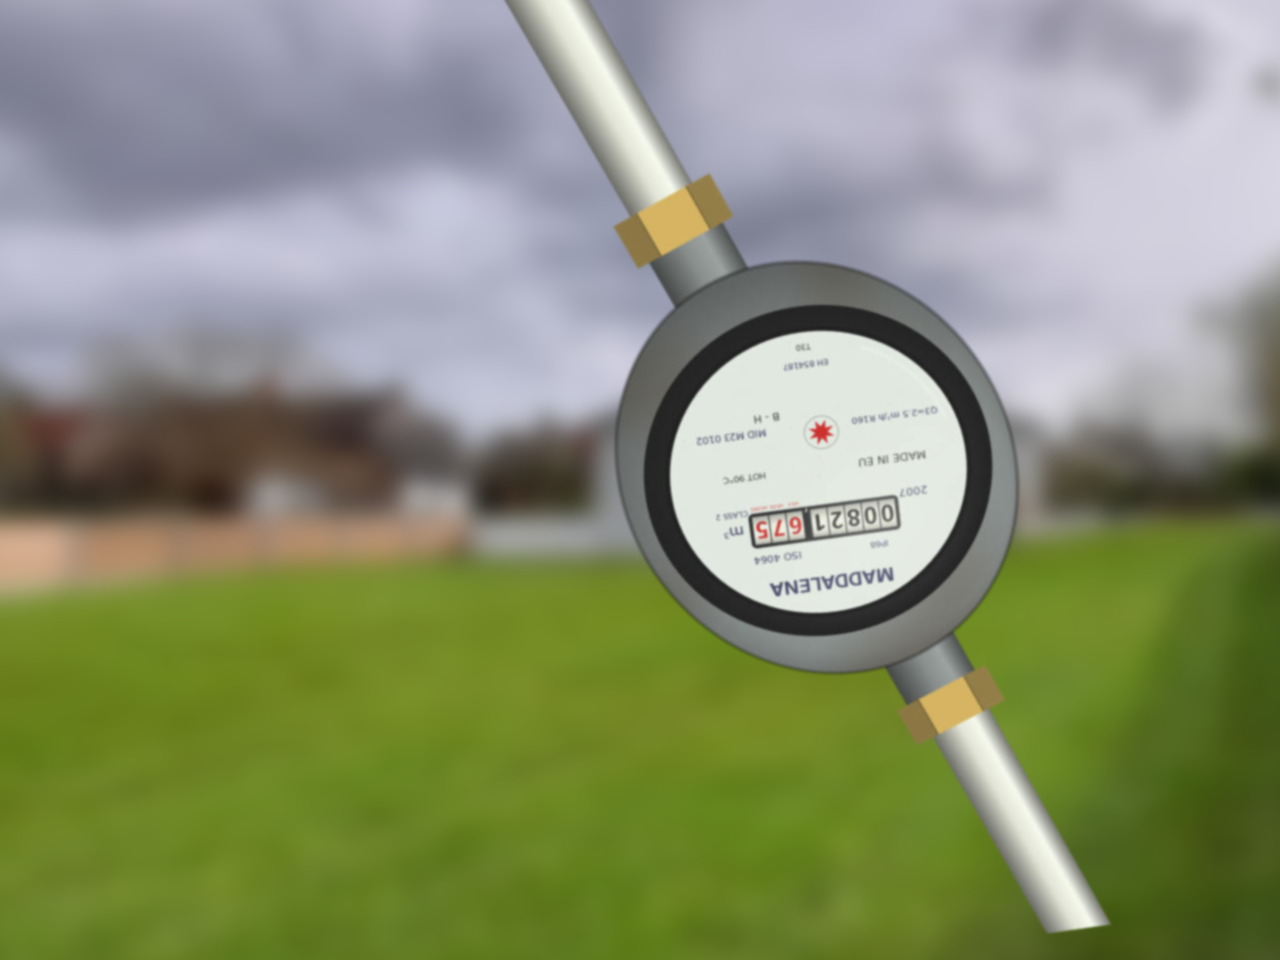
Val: 821.675
